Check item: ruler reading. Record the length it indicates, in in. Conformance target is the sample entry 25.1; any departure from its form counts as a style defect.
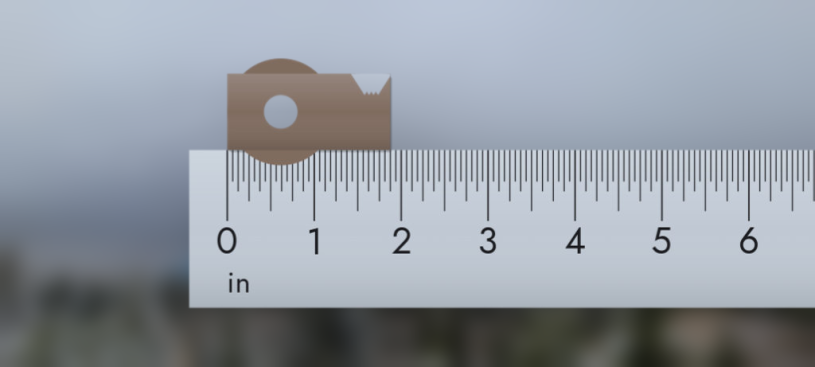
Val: 1.875
